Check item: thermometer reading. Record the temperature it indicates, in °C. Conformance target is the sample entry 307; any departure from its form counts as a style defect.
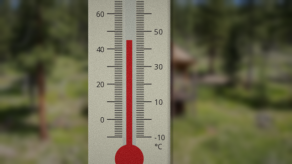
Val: 45
